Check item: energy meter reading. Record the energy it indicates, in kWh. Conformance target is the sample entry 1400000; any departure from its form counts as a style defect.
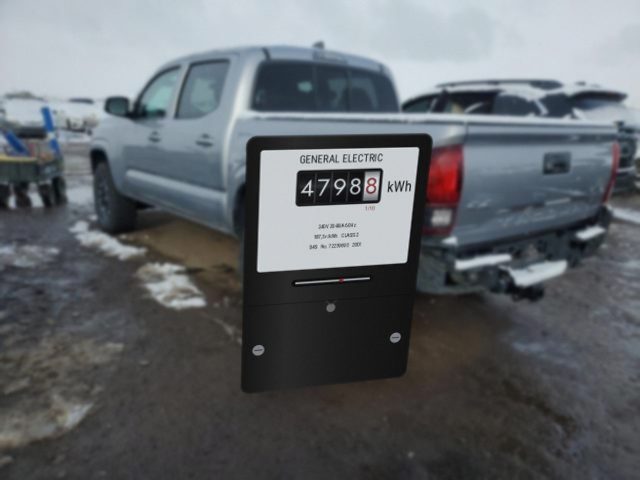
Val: 4798.8
